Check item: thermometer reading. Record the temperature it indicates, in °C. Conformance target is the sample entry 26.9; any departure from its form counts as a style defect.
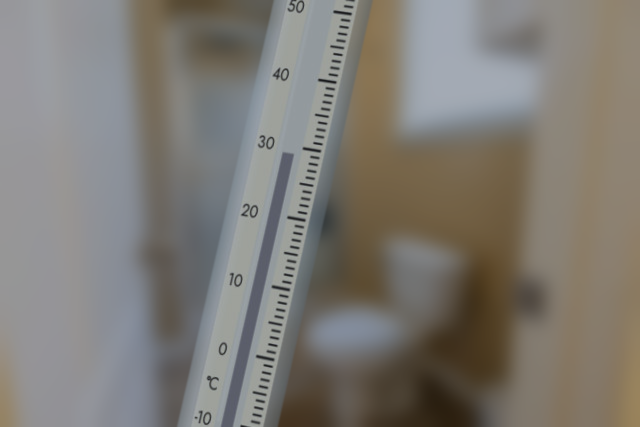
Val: 29
